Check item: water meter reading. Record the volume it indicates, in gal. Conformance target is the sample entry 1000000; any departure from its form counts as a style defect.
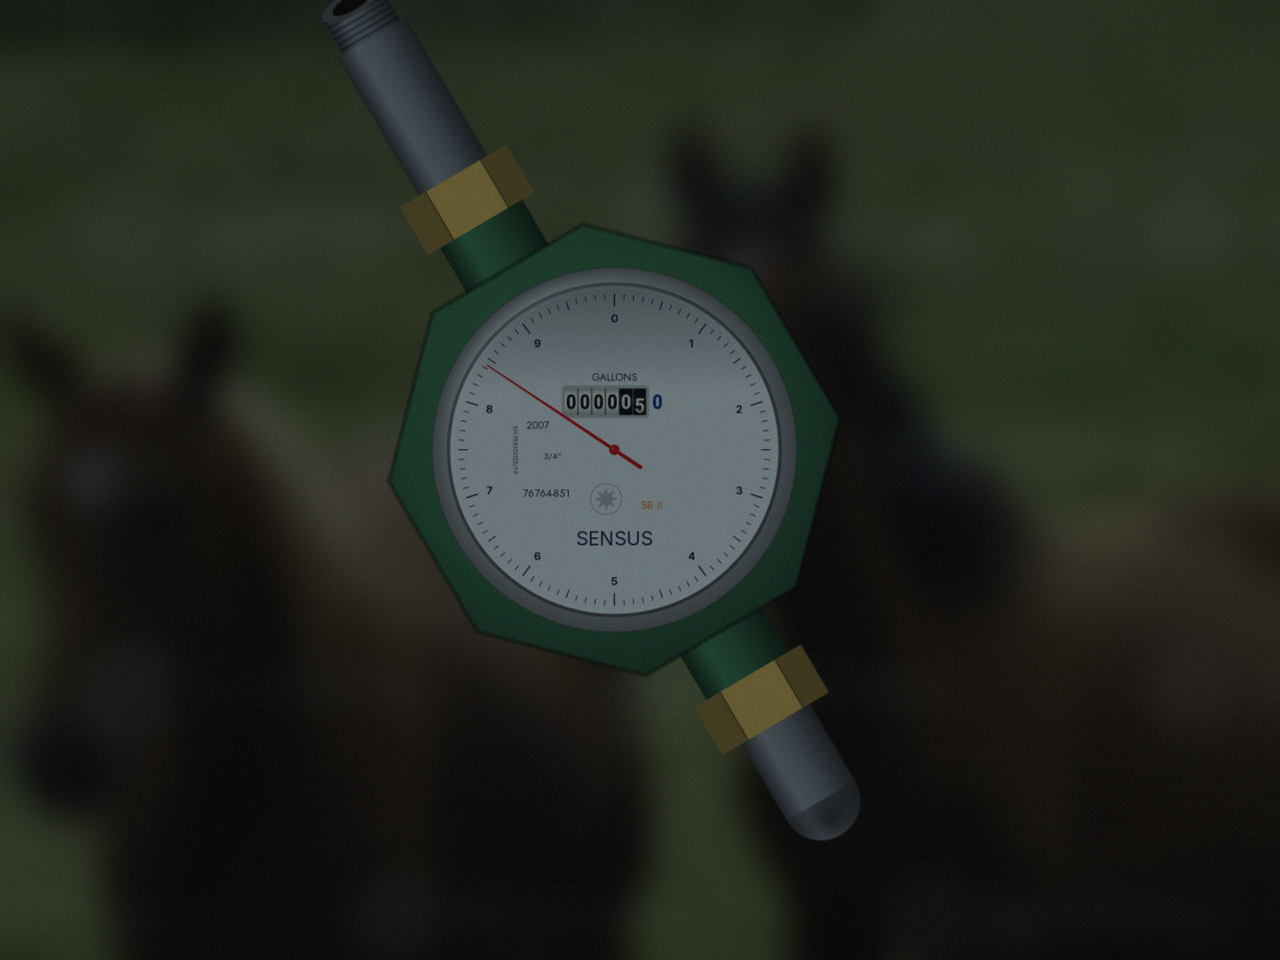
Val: 48.4
